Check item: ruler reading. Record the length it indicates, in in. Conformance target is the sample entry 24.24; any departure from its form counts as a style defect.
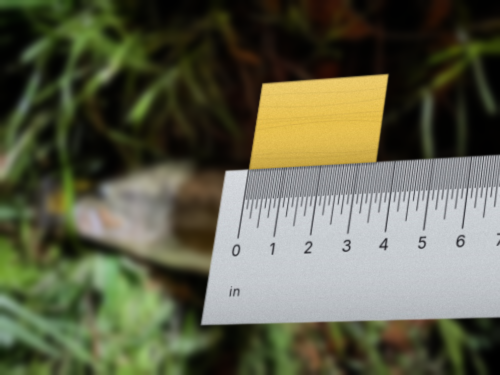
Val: 3.5
